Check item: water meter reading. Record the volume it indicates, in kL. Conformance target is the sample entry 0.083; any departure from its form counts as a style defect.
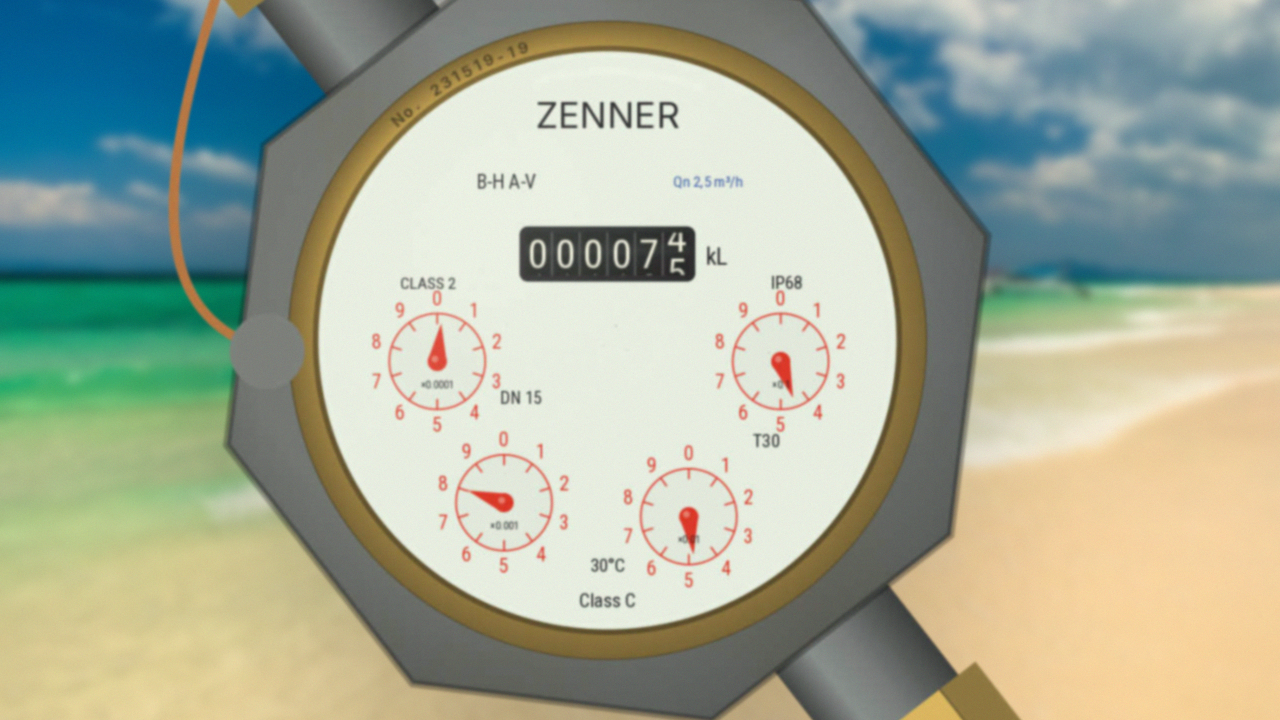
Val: 74.4480
